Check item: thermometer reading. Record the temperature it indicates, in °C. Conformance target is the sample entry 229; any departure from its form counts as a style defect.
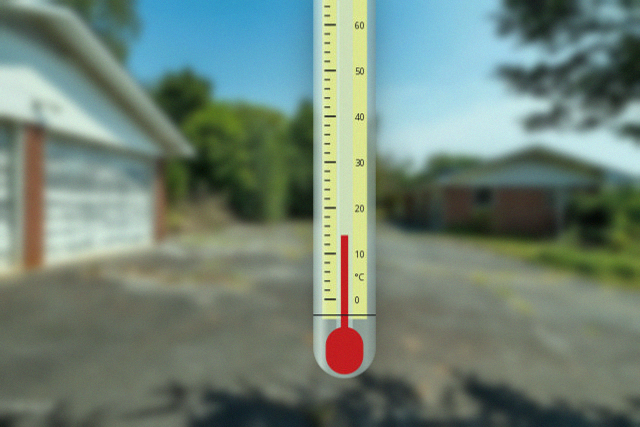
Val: 14
